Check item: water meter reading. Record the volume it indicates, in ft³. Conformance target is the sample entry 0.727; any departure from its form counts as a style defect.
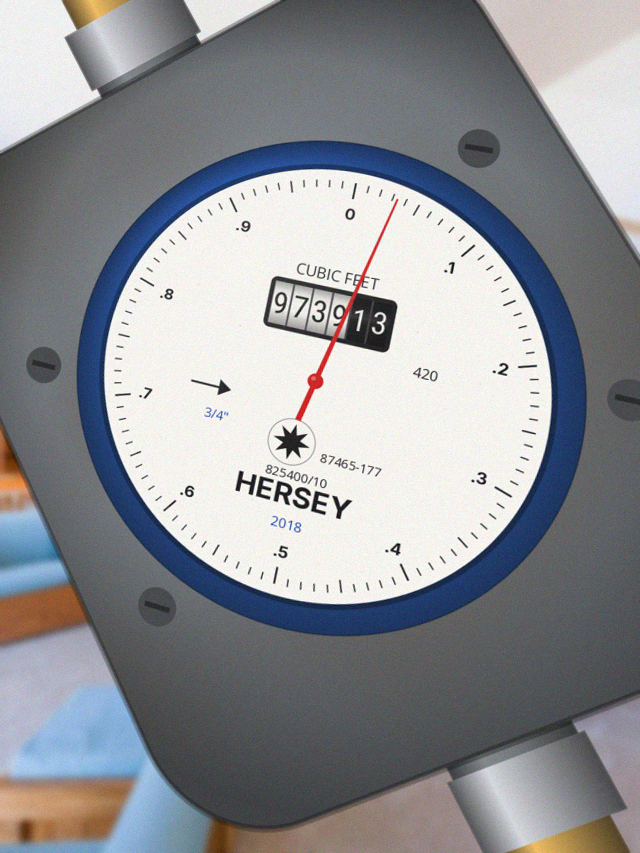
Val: 973913.03
